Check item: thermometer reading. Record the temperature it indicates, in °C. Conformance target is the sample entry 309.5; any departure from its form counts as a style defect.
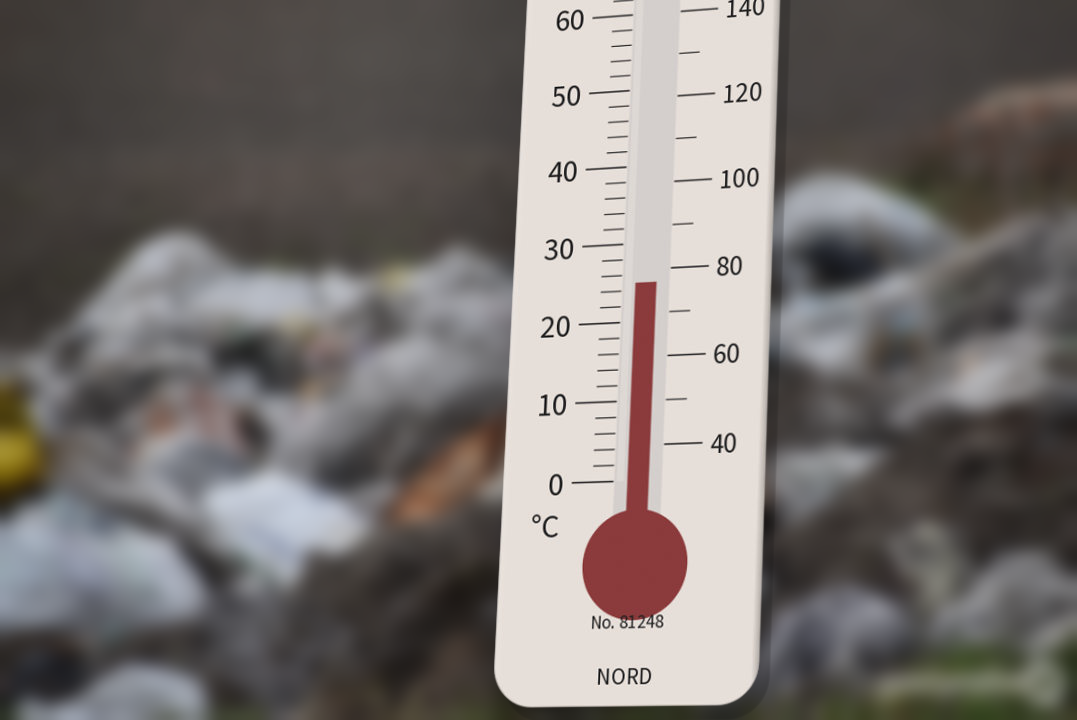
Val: 25
